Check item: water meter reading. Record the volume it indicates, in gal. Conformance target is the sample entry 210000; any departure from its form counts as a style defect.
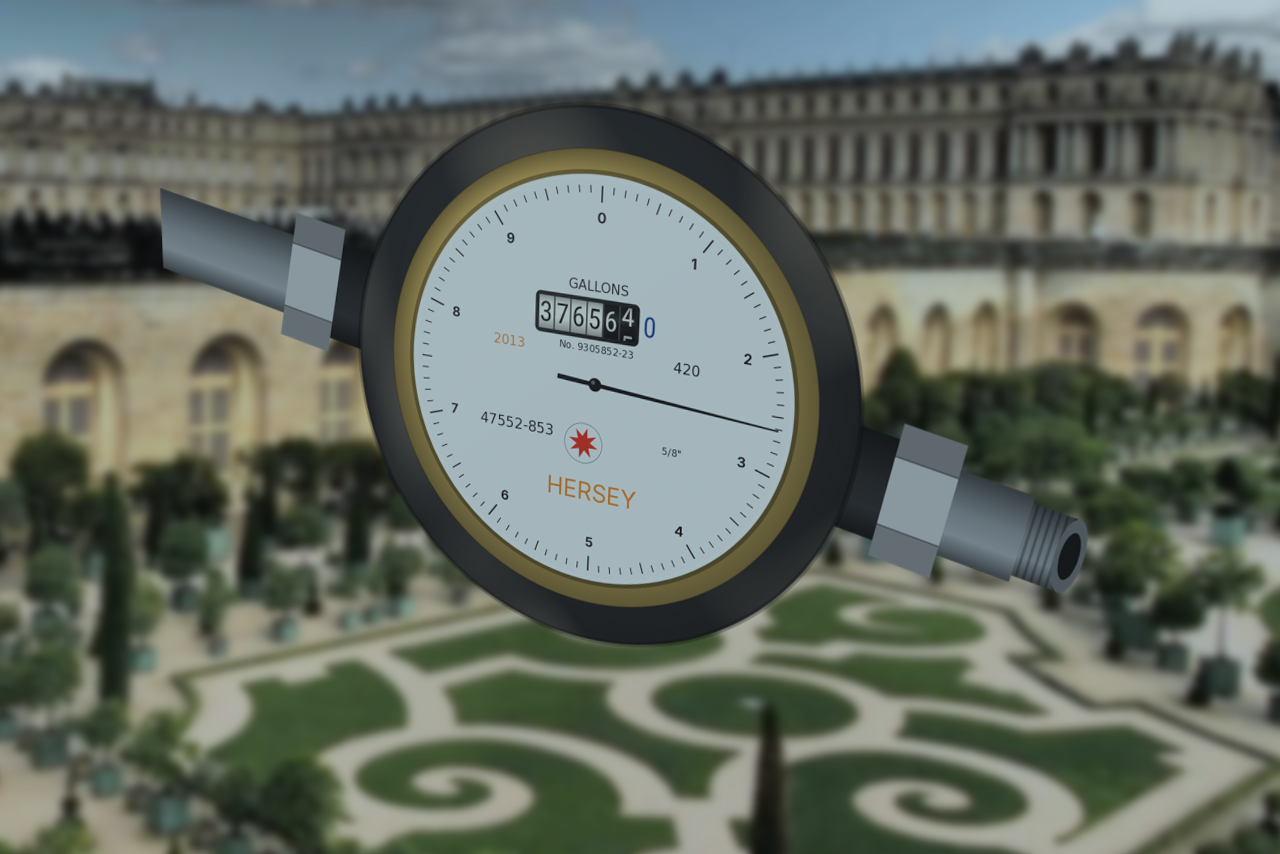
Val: 3765642.6
